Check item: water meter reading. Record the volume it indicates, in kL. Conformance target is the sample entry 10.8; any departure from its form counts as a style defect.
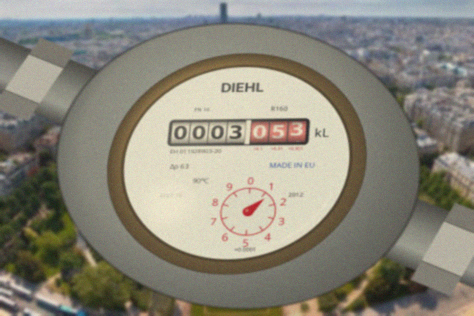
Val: 3.0531
